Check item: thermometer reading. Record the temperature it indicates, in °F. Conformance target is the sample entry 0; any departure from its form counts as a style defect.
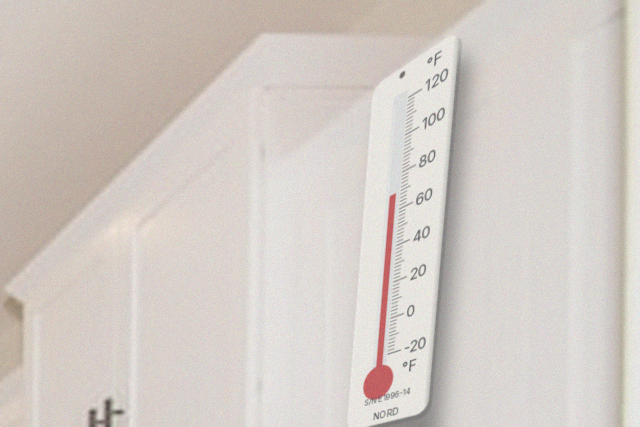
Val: 70
